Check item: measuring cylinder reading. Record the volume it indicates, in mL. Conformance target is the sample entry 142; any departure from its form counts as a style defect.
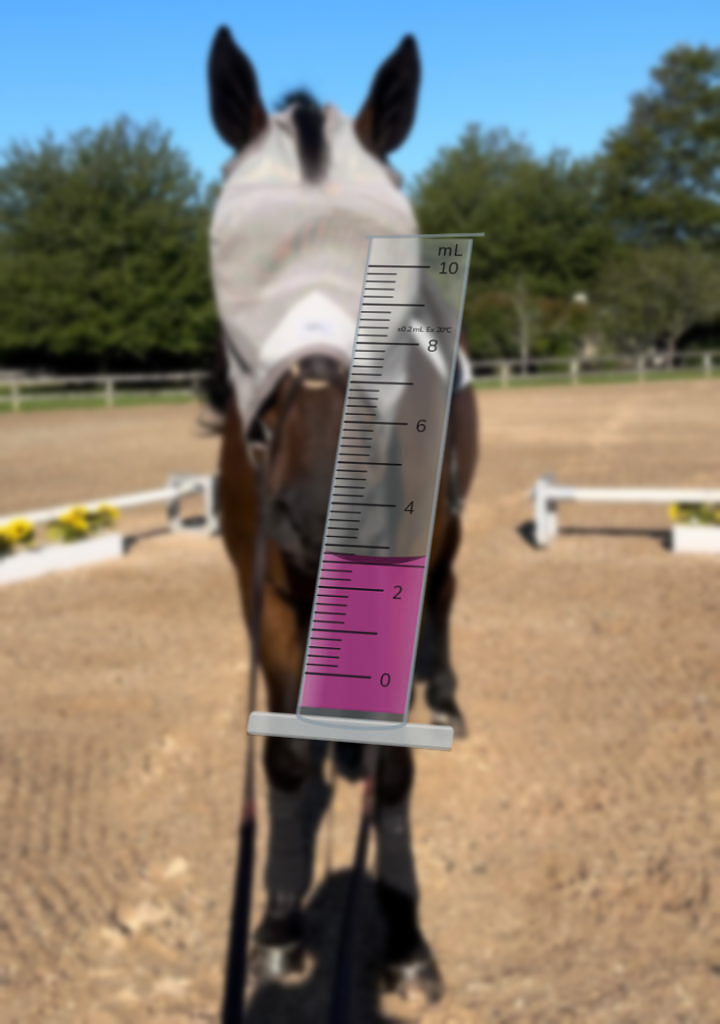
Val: 2.6
